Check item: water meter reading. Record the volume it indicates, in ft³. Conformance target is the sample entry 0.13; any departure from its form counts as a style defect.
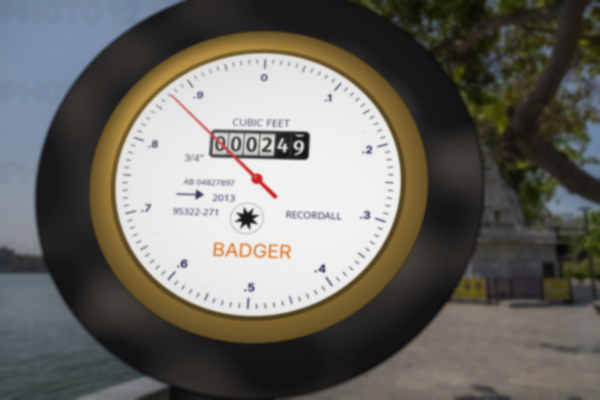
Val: 248.87
